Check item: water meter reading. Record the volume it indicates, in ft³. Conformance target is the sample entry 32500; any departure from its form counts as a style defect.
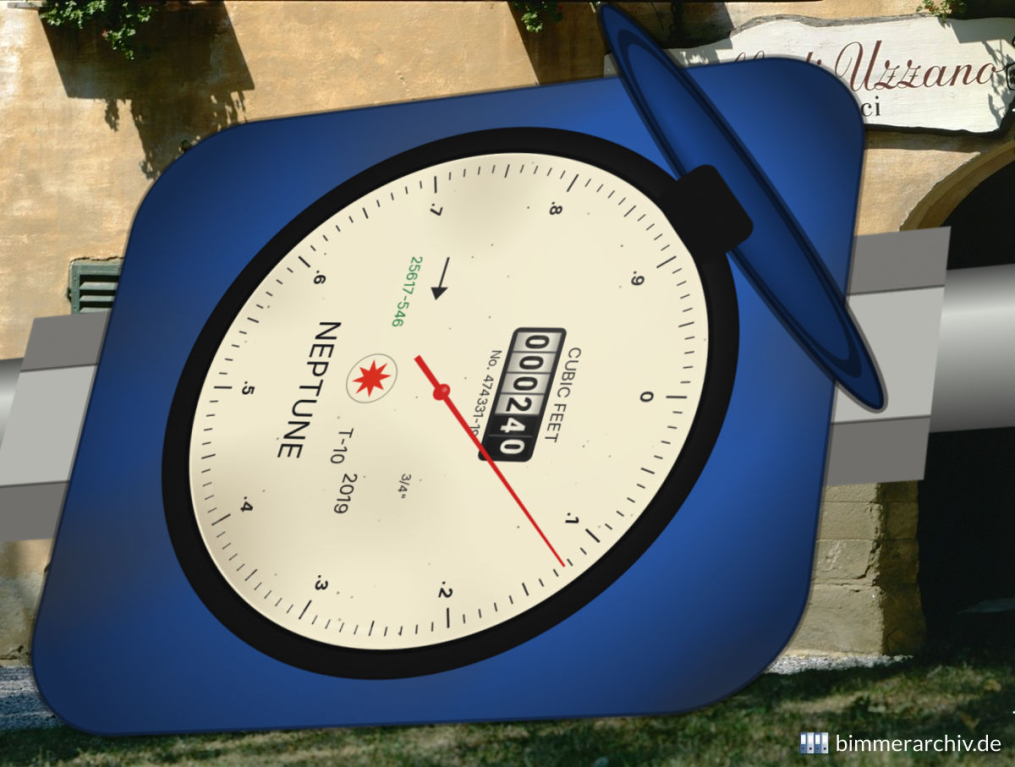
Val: 240.12
